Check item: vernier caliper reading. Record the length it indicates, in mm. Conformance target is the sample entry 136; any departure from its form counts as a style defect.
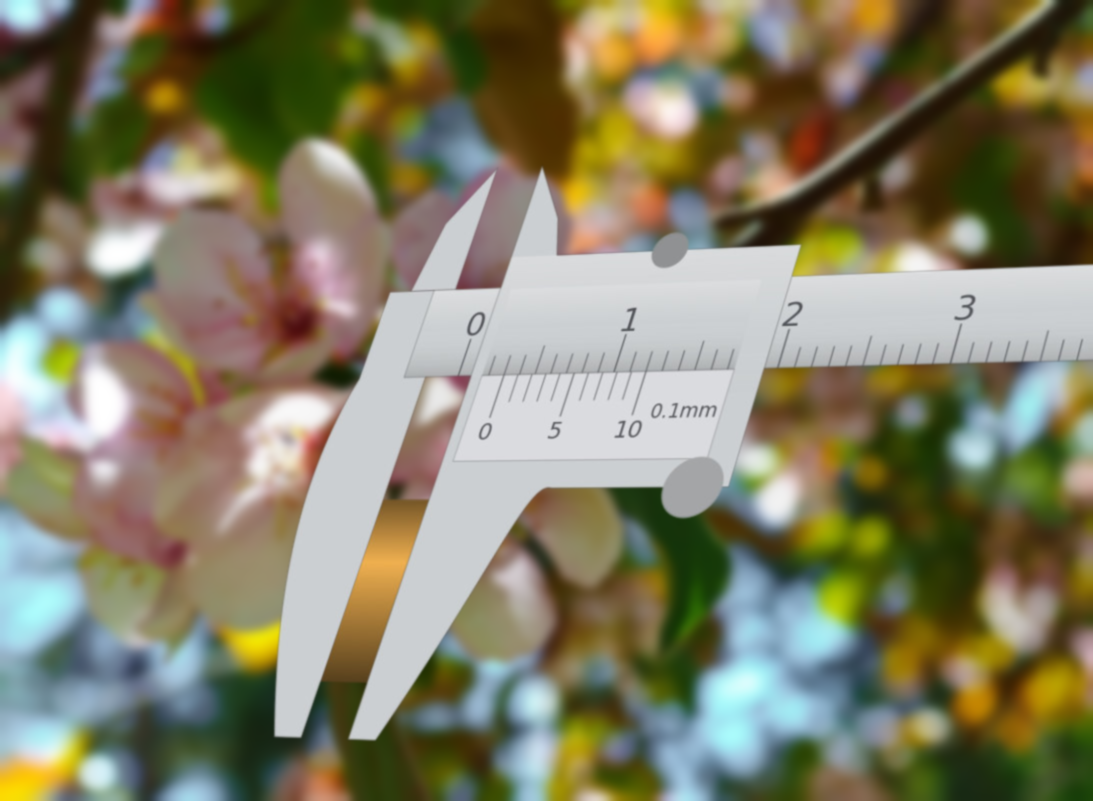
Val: 3.0
